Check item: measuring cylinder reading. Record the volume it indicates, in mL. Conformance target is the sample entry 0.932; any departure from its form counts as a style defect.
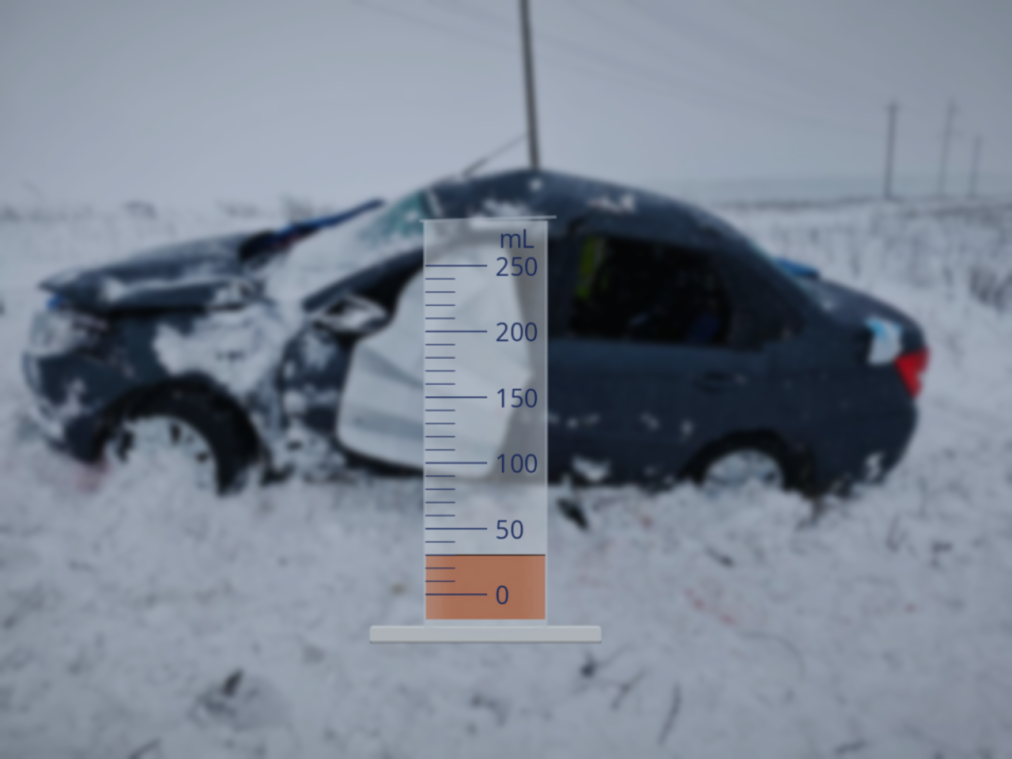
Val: 30
